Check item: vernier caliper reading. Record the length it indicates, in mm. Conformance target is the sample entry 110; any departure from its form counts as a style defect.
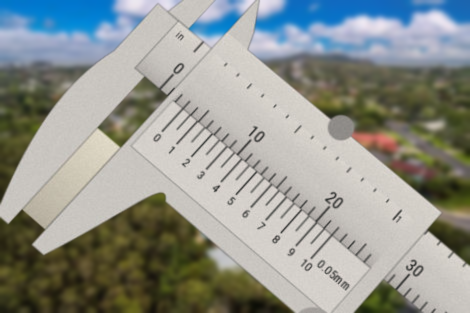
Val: 3.0
